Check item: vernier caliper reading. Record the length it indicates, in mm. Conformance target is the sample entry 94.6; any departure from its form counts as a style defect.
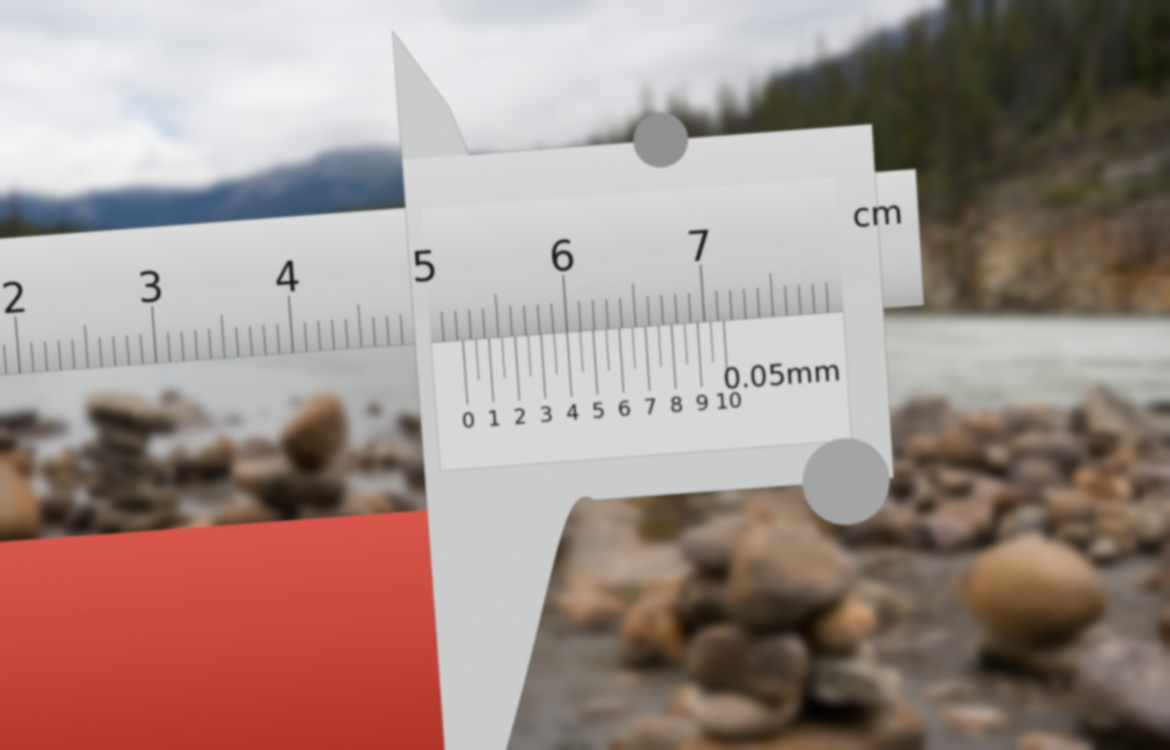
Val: 52.4
